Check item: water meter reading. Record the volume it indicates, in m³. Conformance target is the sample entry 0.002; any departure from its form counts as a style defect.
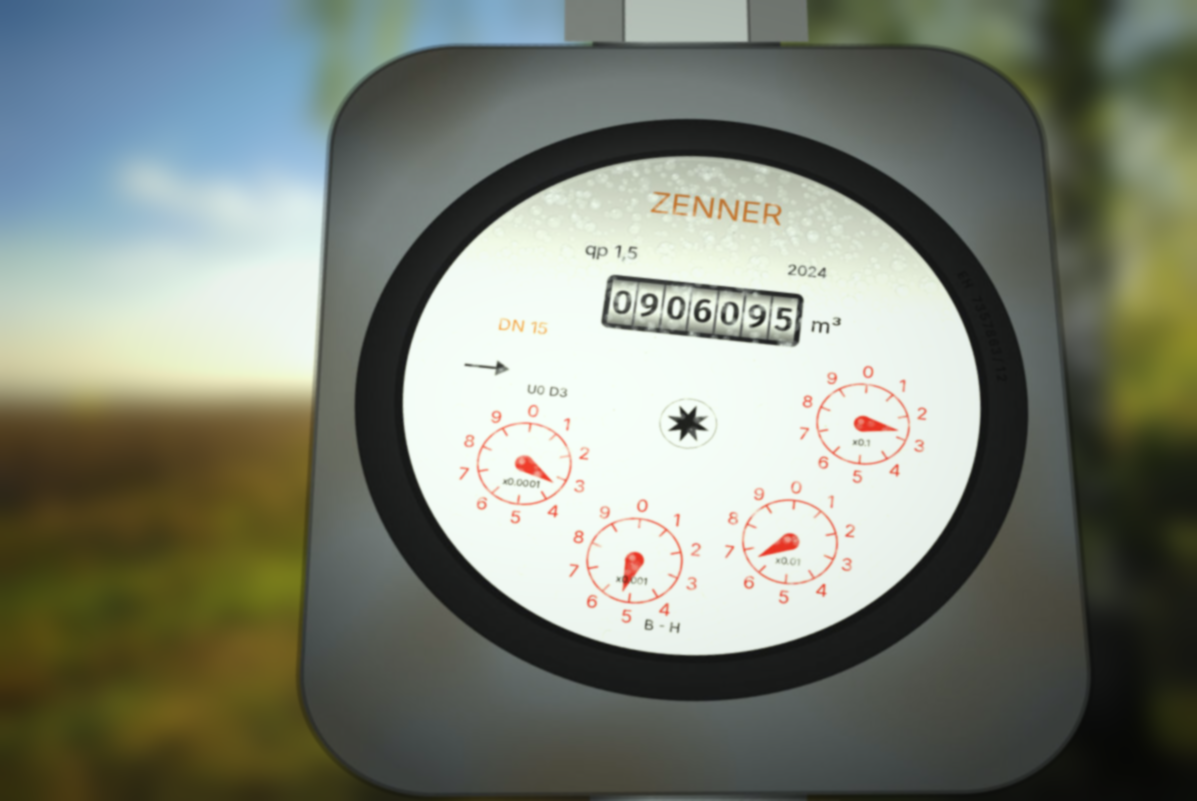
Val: 906095.2653
